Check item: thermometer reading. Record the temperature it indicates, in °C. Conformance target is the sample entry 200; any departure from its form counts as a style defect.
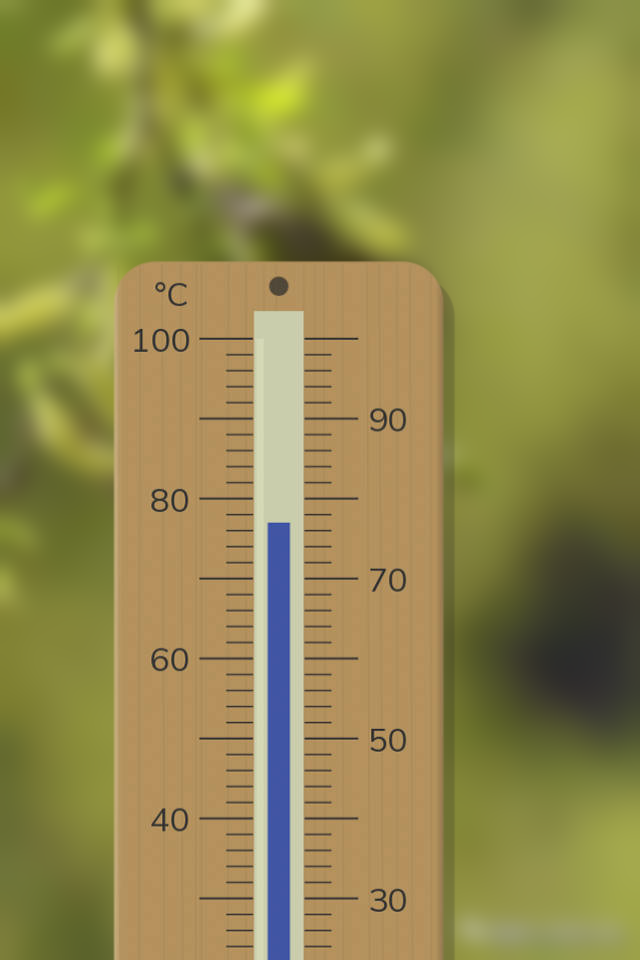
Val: 77
